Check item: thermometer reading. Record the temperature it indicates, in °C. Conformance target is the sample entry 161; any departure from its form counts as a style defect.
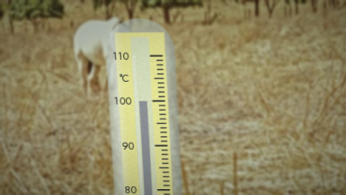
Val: 100
